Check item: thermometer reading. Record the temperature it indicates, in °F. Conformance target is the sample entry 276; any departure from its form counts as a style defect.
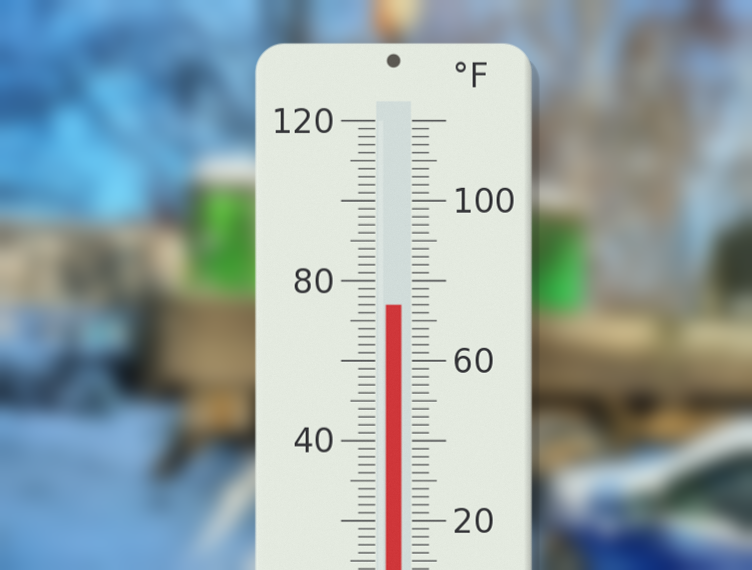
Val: 74
